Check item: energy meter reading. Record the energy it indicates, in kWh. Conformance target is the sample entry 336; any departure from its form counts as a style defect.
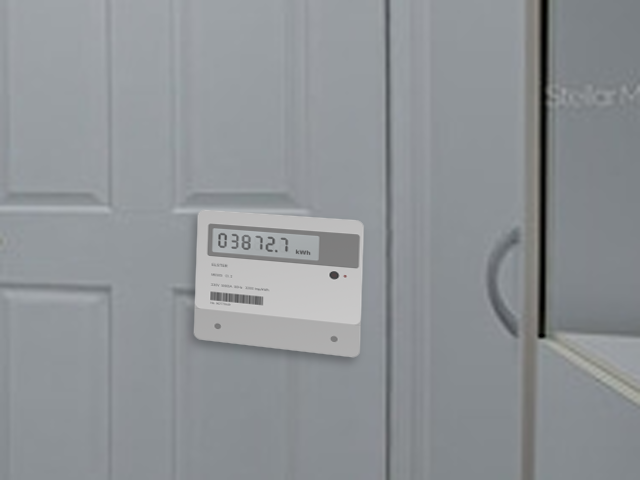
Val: 3872.7
